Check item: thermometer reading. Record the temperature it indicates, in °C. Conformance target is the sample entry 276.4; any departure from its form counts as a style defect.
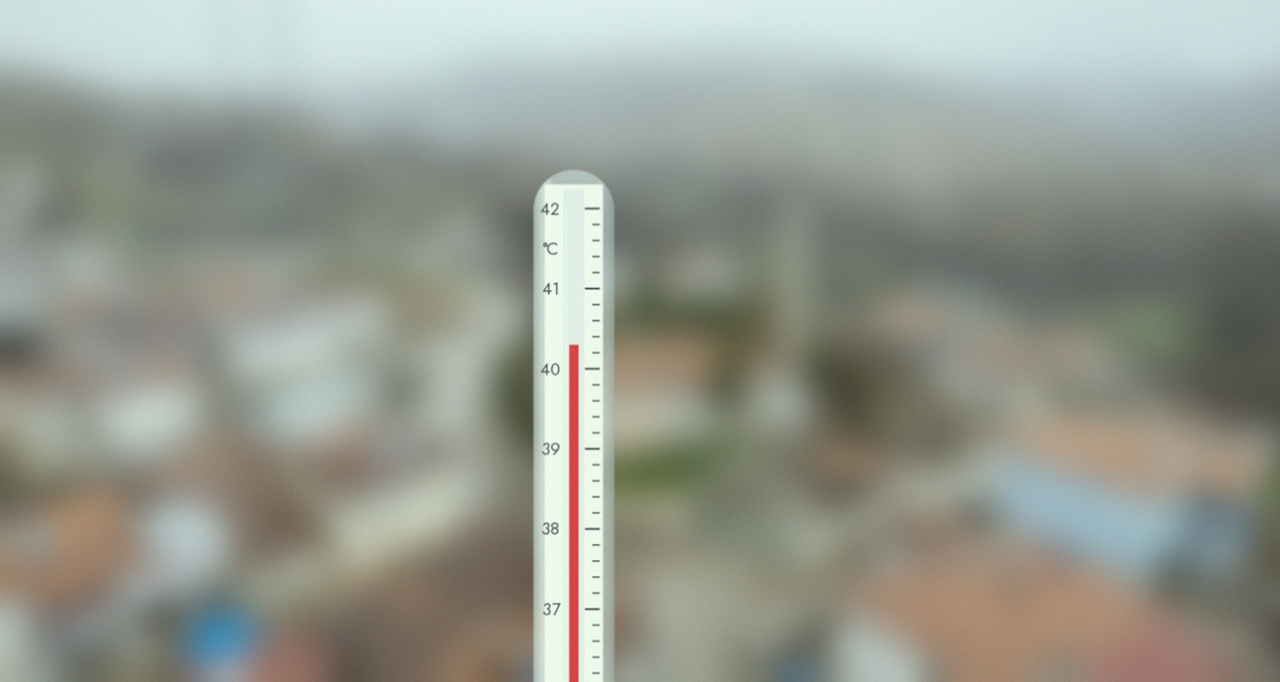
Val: 40.3
